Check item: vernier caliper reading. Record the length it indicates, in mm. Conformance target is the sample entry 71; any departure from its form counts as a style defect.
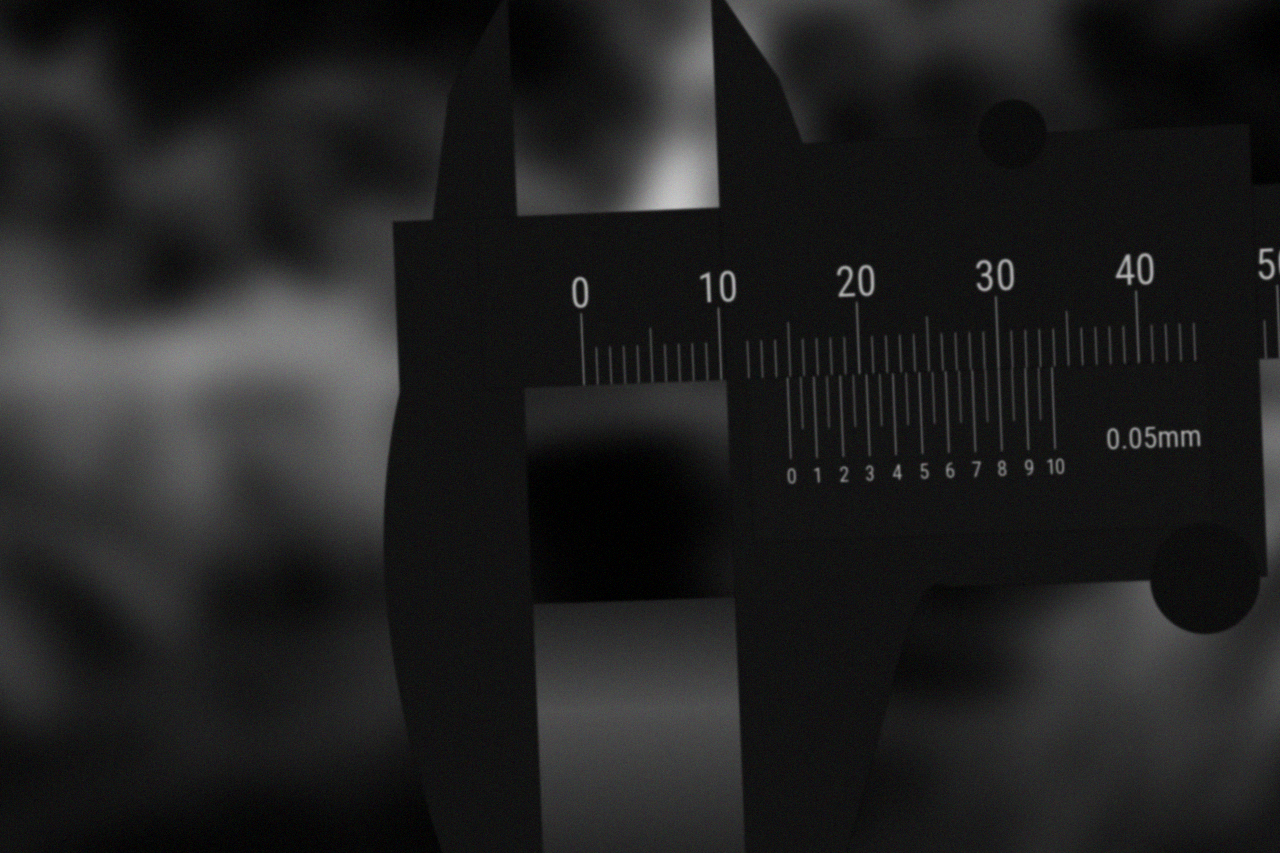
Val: 14.8
